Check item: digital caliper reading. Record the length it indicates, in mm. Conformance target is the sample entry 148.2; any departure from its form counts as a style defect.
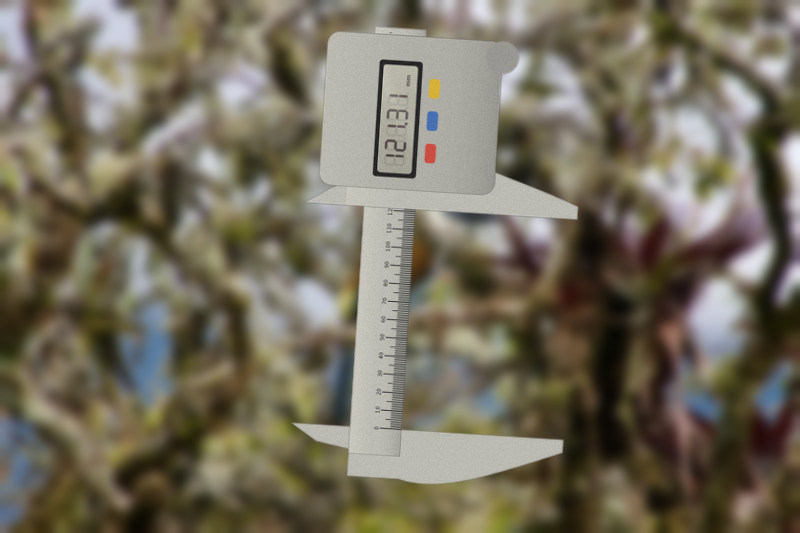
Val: 121.31
